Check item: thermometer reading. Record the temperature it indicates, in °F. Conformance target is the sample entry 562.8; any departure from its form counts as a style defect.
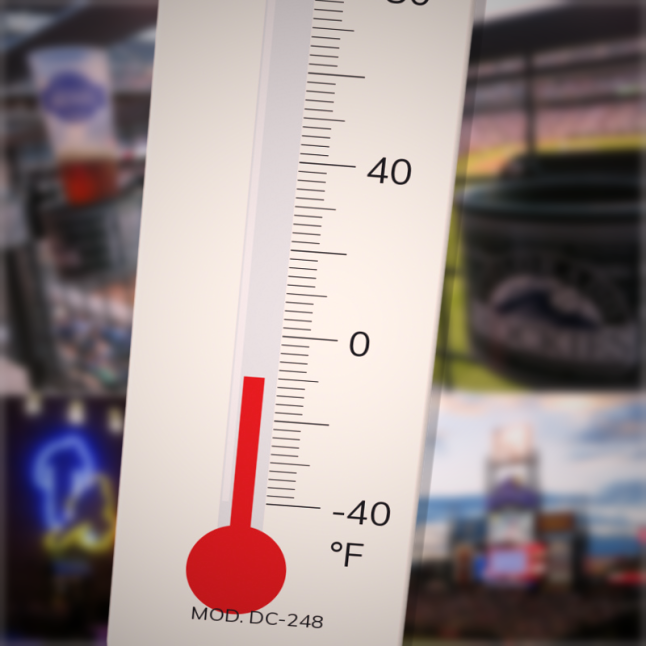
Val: -10
